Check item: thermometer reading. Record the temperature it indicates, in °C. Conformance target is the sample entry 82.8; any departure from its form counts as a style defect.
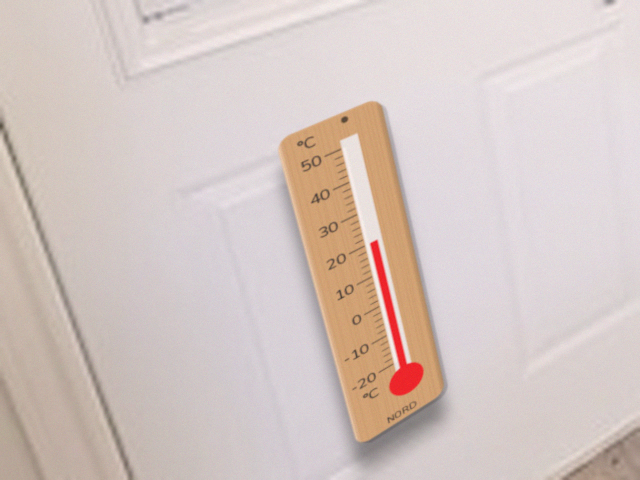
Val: 20
